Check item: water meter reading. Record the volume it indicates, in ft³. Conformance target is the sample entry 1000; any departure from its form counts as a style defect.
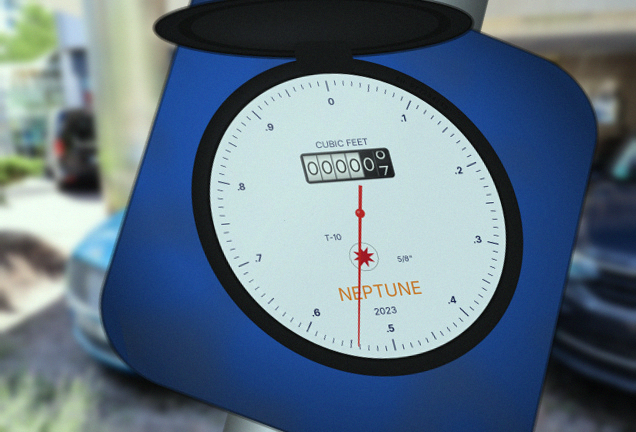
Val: 6.54
